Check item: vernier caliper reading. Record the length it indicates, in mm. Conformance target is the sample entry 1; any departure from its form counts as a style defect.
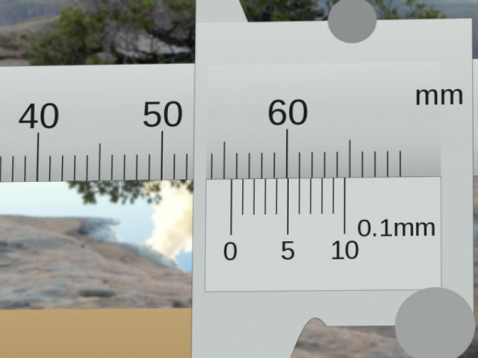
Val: 55.6
